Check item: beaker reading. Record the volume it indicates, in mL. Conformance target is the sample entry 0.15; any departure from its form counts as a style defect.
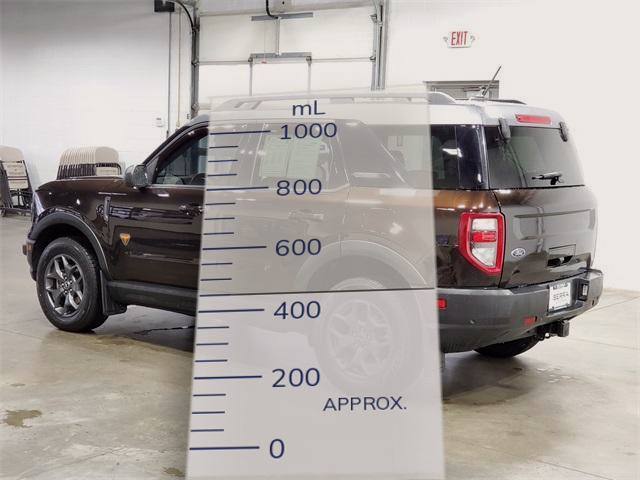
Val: 450
